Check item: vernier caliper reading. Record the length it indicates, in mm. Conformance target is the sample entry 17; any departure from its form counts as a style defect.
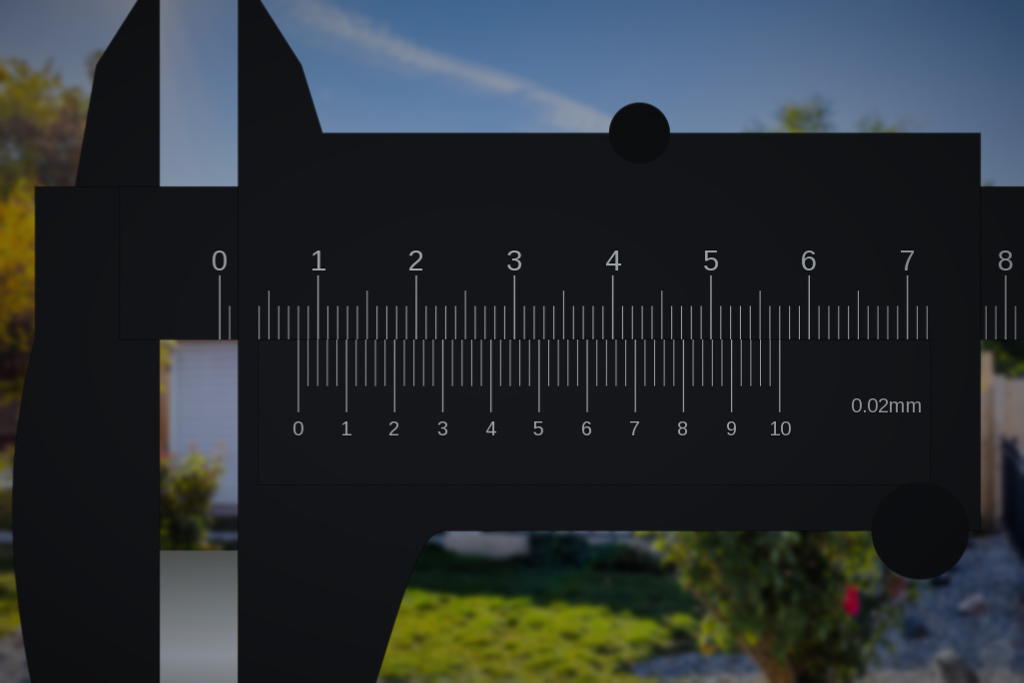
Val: 8.0
